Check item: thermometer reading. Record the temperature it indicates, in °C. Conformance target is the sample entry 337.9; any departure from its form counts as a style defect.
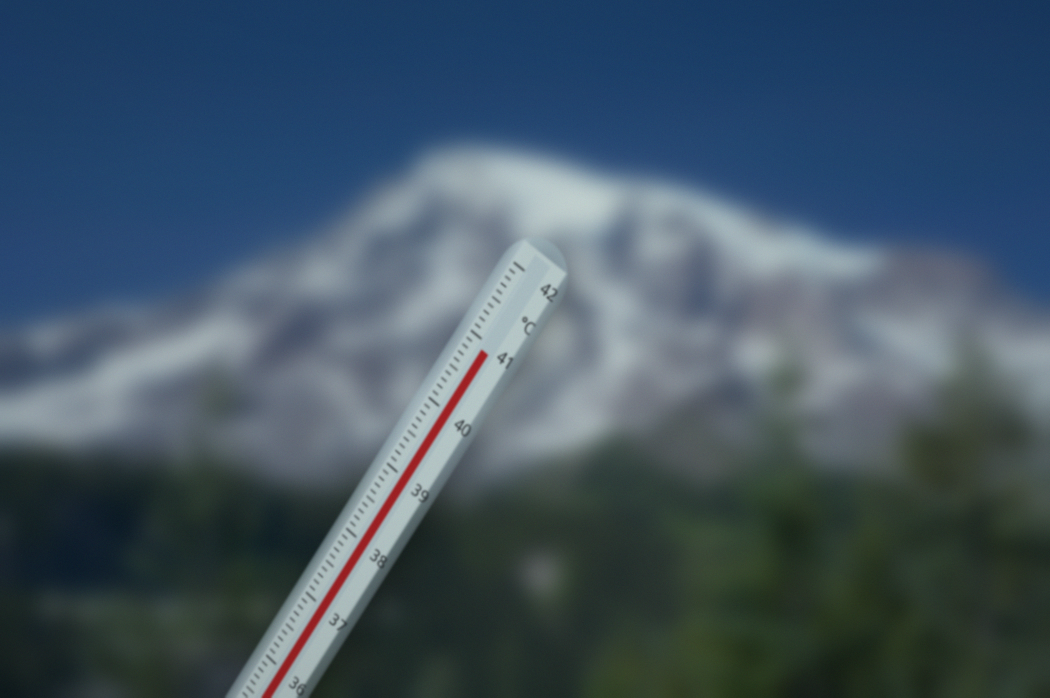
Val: 40.9
